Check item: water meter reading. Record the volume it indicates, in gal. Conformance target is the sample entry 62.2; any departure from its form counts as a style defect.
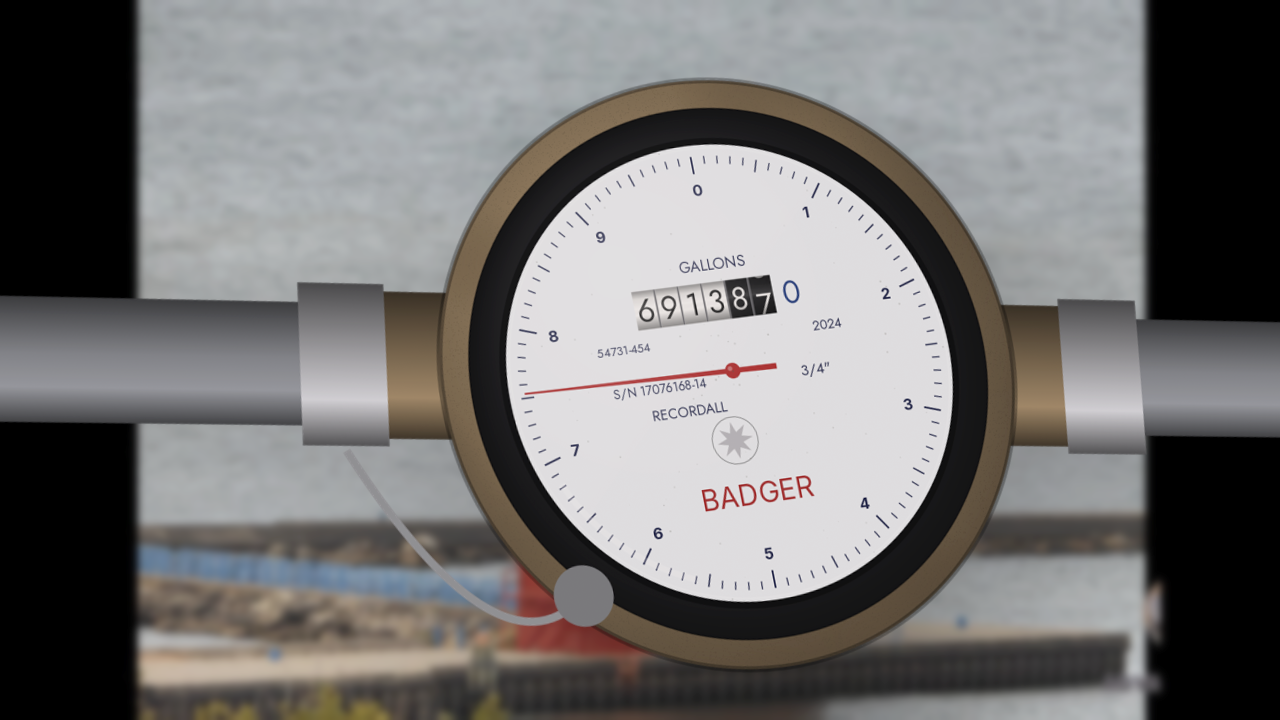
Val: 6913867.5
